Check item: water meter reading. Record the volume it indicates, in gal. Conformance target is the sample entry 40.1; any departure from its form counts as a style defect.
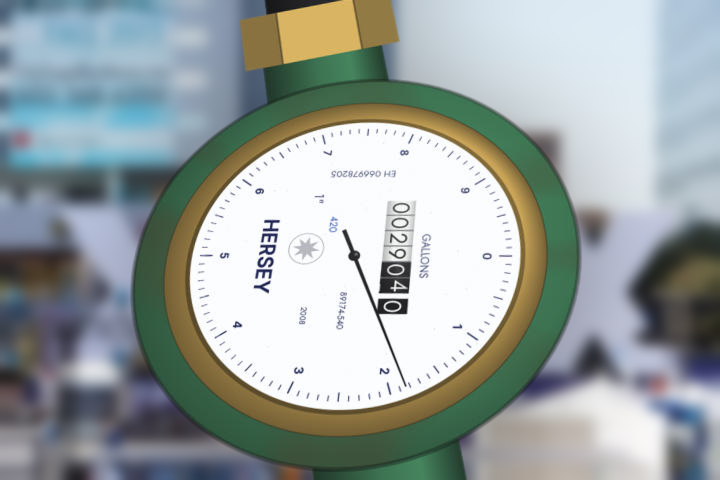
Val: 29041.8
